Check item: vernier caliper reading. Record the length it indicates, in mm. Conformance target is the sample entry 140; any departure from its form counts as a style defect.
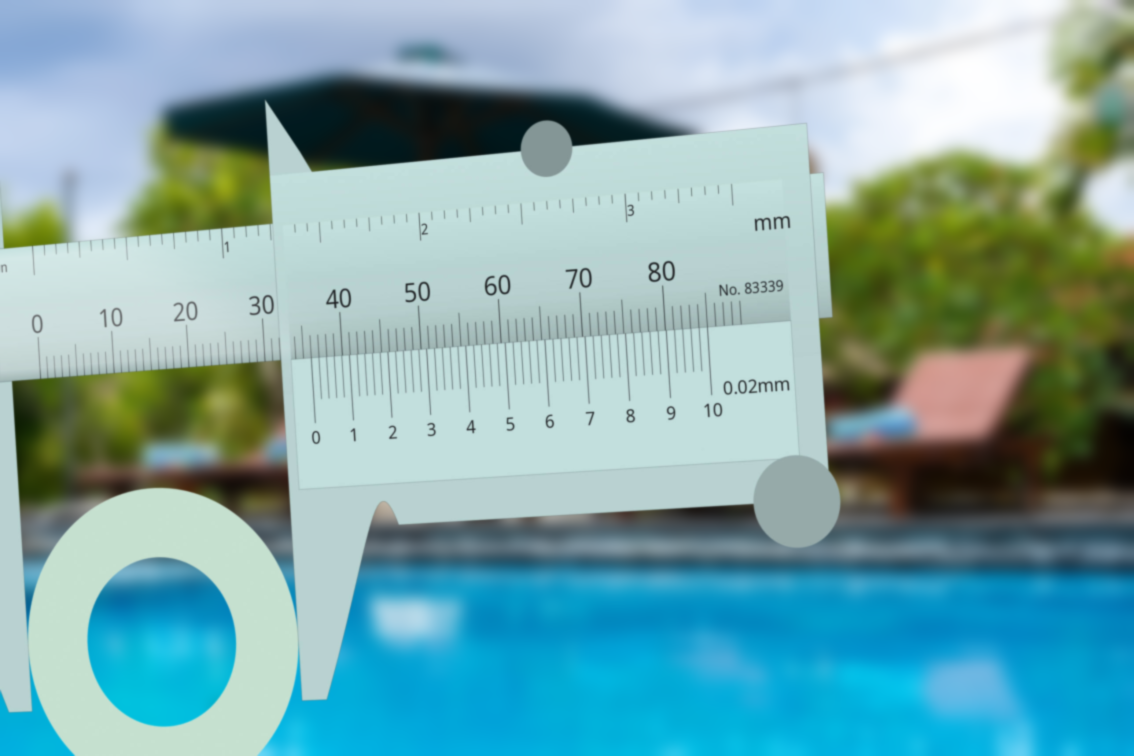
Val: 36.0
